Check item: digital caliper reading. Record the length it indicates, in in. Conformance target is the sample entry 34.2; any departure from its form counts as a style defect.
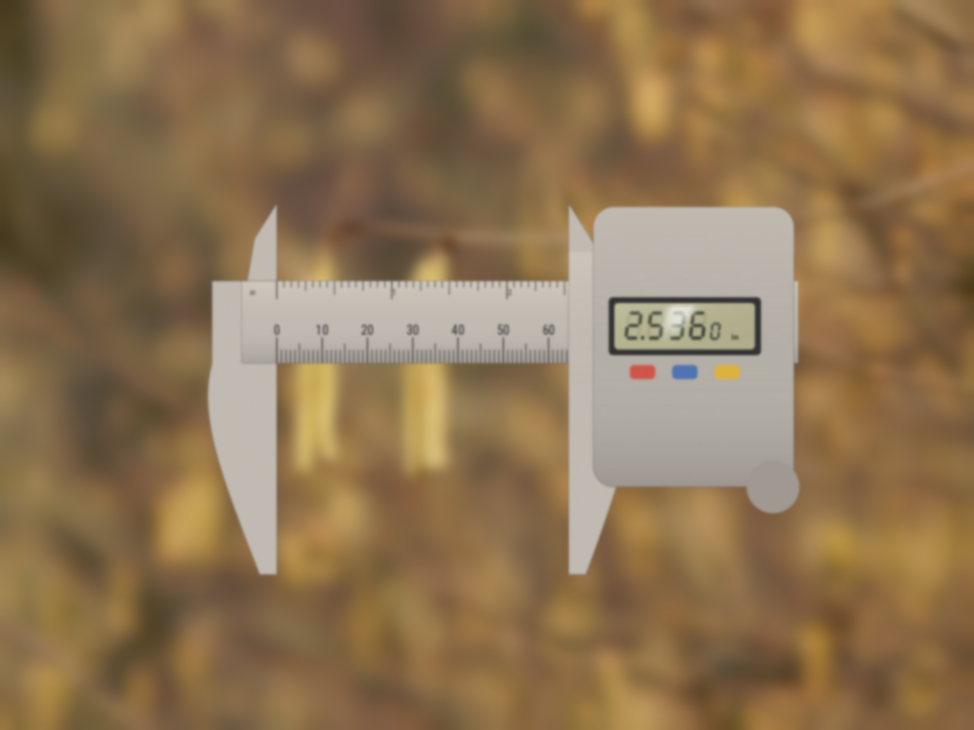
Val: 2.5360
